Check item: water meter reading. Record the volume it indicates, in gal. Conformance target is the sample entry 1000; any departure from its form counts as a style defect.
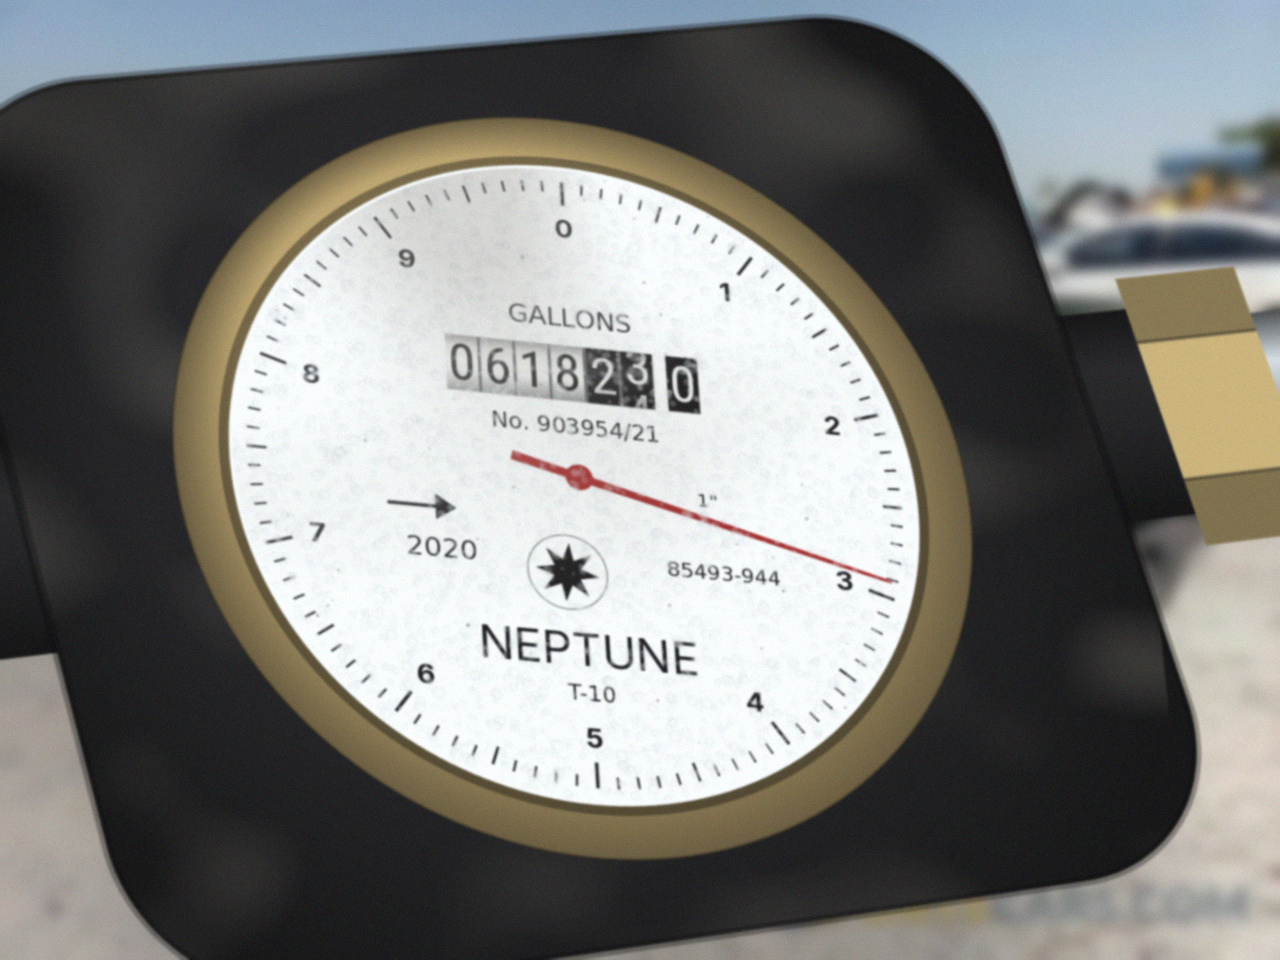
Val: 618232.9
